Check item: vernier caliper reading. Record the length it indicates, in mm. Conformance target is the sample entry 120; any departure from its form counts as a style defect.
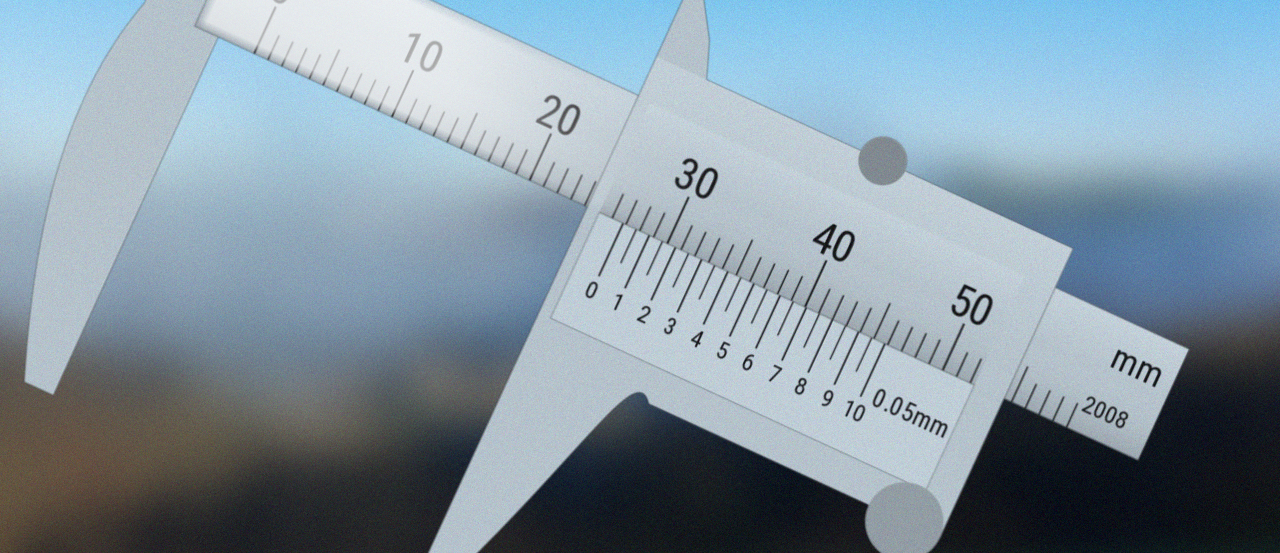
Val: 26.8
